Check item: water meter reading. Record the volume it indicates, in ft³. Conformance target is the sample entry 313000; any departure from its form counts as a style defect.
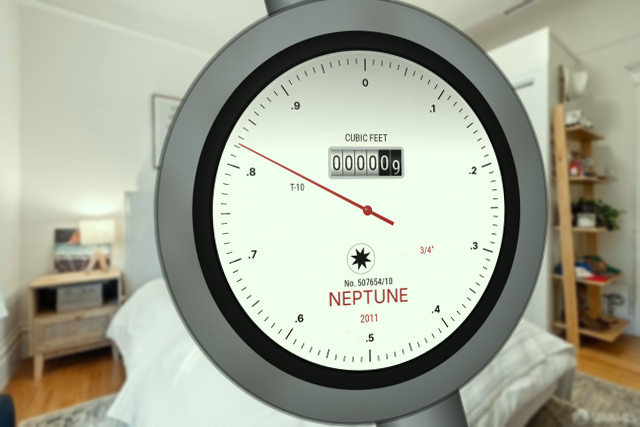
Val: 8.82
